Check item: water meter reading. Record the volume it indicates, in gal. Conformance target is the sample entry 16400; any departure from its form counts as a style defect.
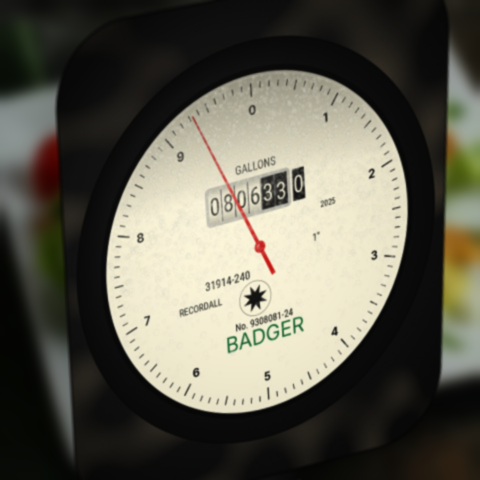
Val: 806329.3
